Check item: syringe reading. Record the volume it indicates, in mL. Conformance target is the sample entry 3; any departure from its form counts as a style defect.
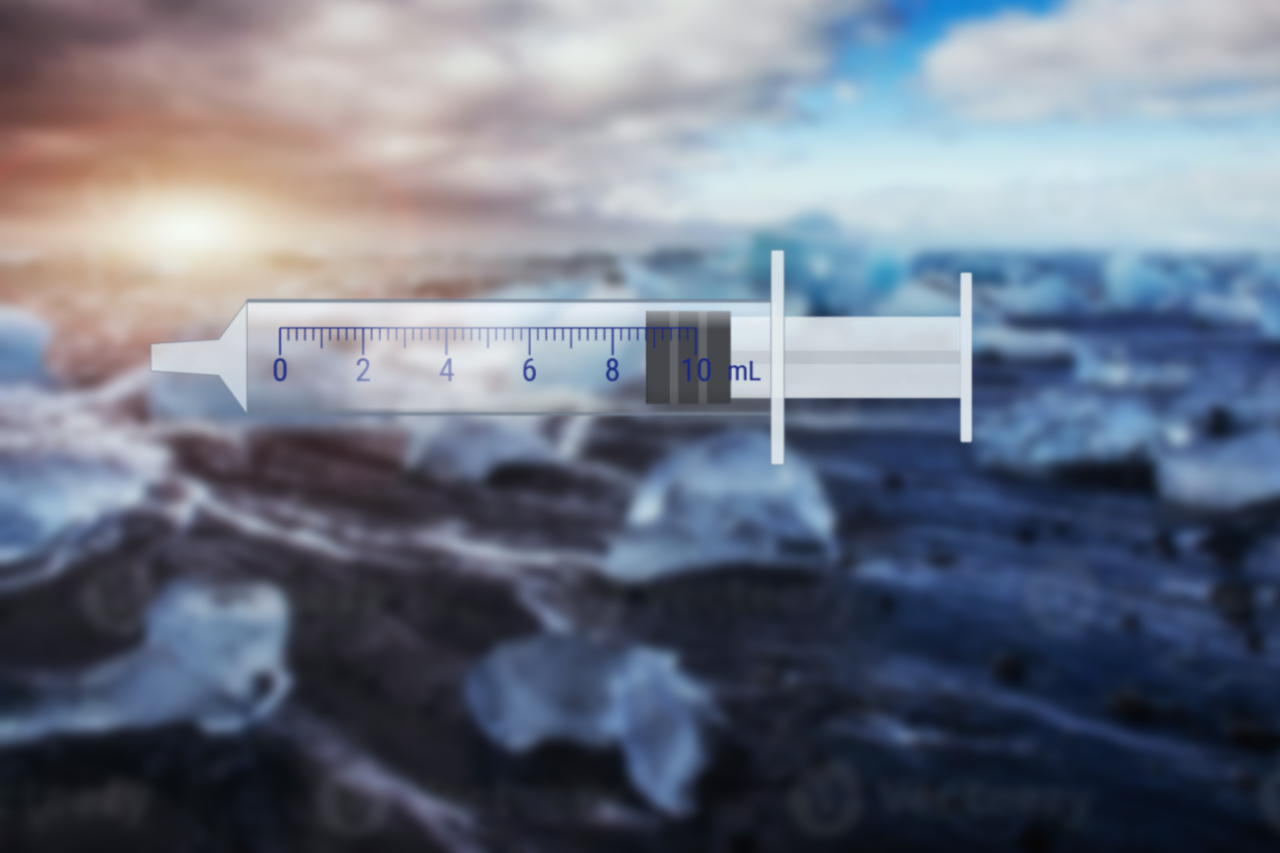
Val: 8.8
